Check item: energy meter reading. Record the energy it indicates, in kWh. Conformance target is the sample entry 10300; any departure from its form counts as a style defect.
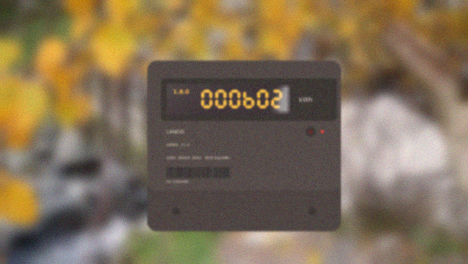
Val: 602
